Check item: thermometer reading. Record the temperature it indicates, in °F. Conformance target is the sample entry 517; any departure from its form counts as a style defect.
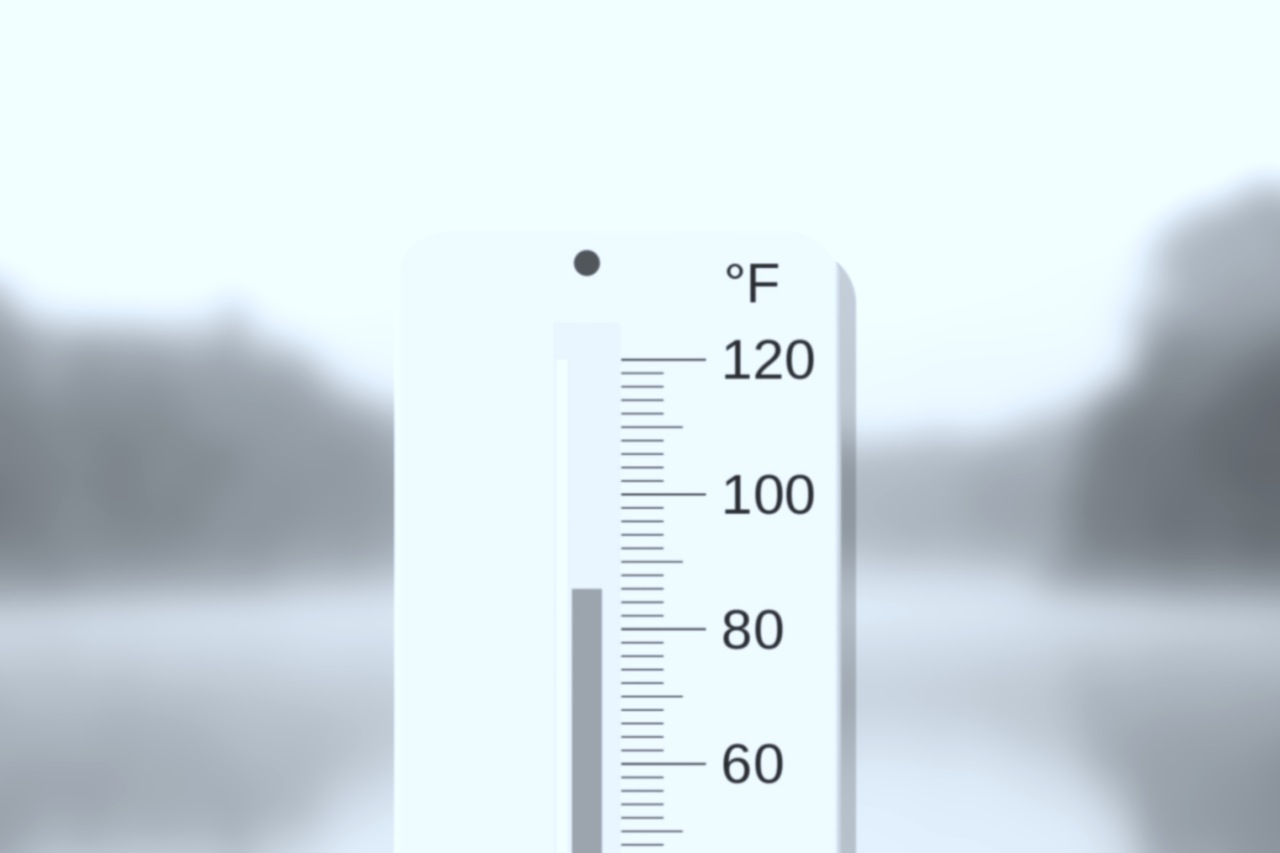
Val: 86
